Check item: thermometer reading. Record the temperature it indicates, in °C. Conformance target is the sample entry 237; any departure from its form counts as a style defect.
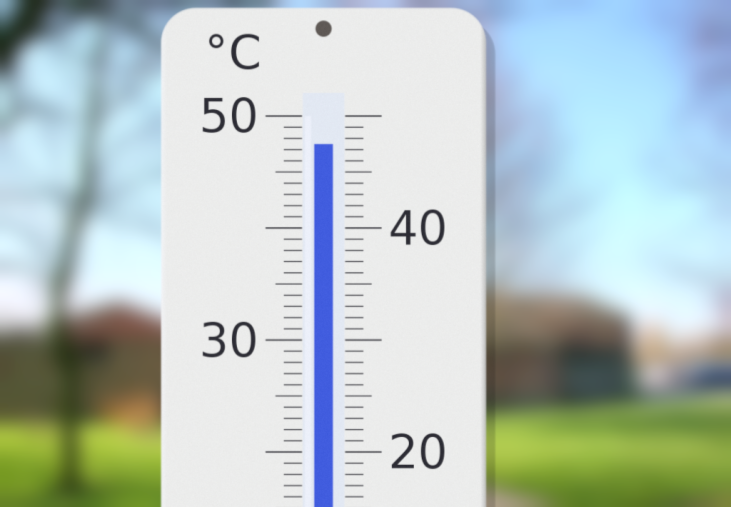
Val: 47.5
